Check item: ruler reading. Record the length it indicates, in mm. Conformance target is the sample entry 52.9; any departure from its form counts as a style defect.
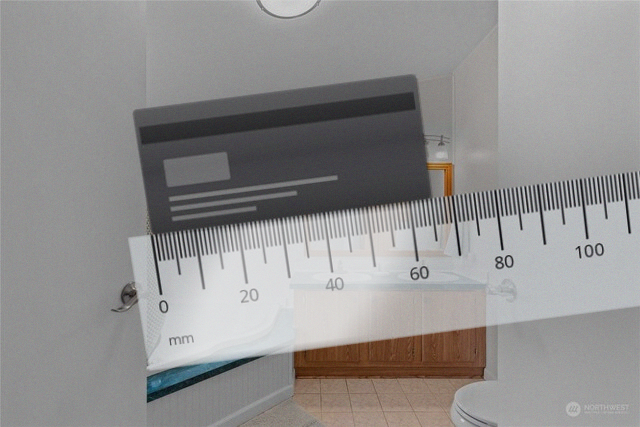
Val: 65
